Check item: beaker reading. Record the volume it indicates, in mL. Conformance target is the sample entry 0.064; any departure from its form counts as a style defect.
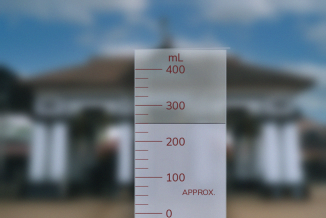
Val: 250
